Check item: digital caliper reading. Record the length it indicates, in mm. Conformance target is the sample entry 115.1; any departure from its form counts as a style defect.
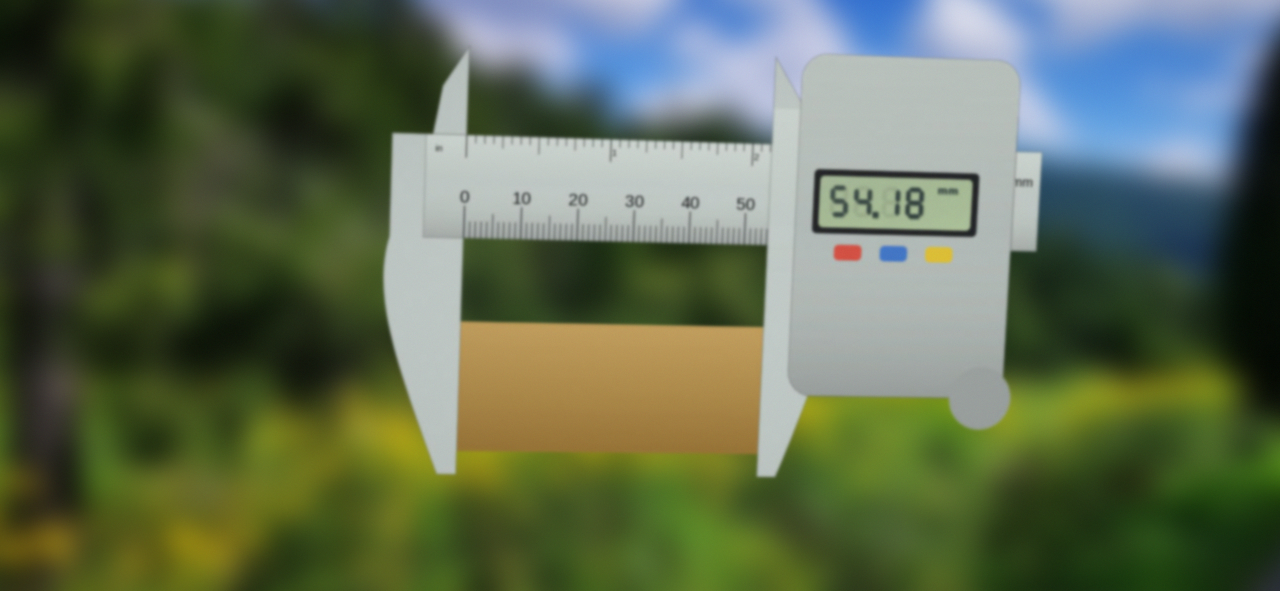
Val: 54.18
